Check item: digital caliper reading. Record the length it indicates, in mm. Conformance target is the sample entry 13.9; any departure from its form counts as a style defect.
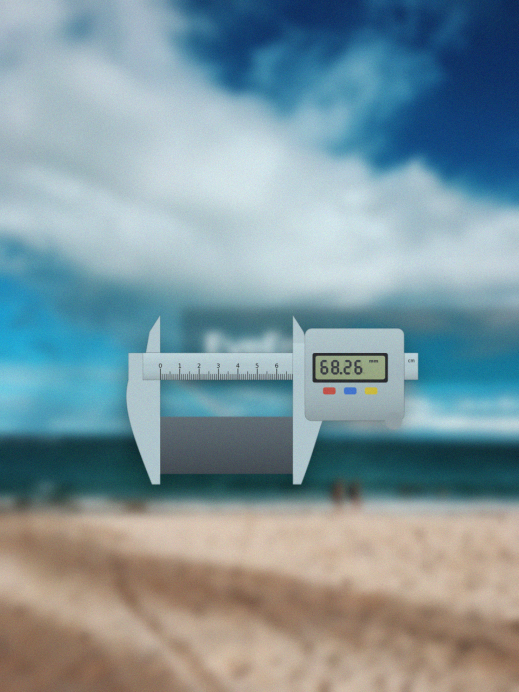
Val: 68.26
